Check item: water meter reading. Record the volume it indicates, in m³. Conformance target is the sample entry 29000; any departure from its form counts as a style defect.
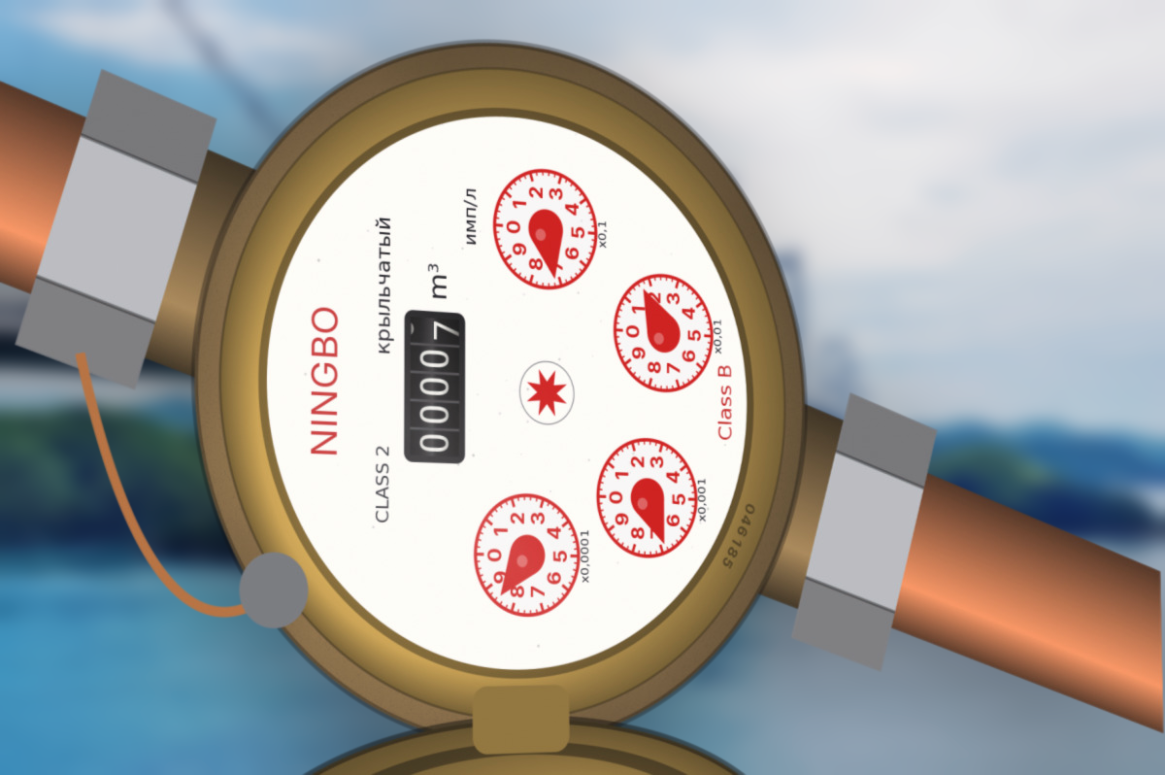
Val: 6.7168
